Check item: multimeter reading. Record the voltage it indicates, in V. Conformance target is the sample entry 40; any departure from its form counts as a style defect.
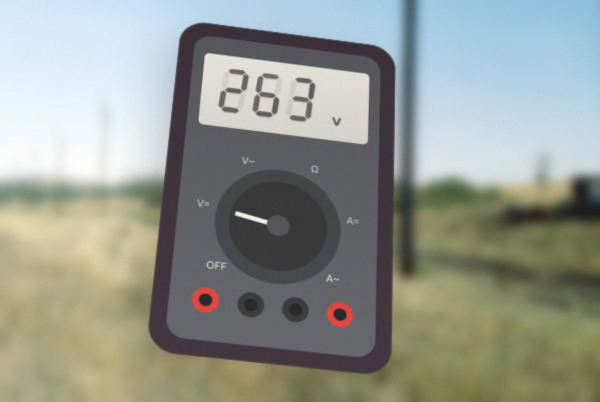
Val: 263
